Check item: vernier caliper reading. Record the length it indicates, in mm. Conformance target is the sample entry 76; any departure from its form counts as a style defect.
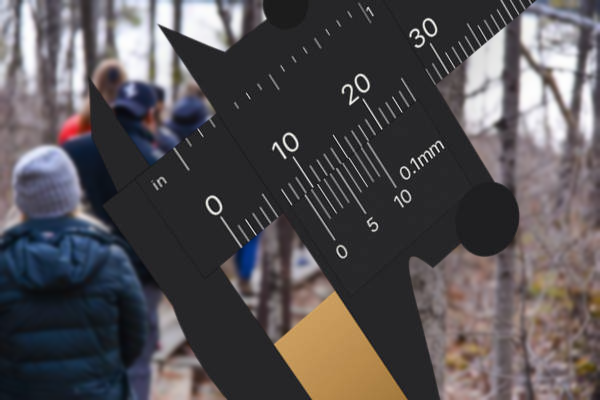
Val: 8.8
